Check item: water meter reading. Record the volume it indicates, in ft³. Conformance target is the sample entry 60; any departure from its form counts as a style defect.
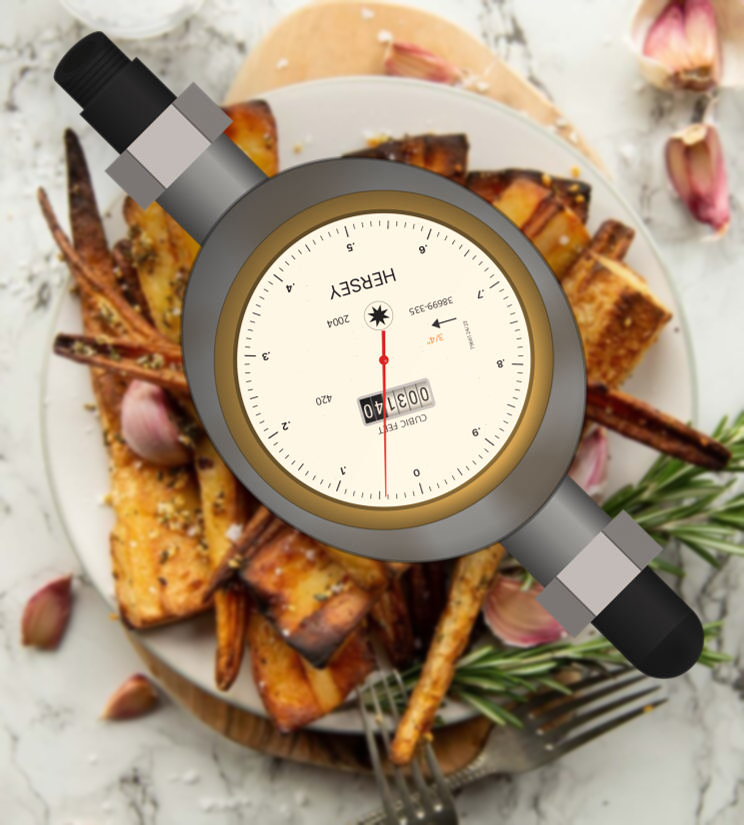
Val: 3140.04
